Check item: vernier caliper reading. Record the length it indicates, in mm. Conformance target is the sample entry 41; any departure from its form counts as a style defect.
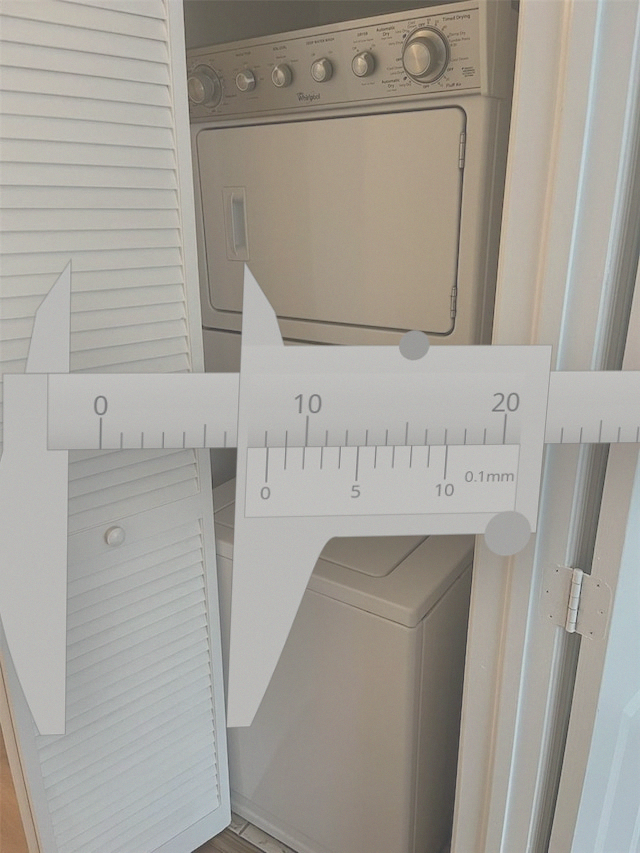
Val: 8.1
